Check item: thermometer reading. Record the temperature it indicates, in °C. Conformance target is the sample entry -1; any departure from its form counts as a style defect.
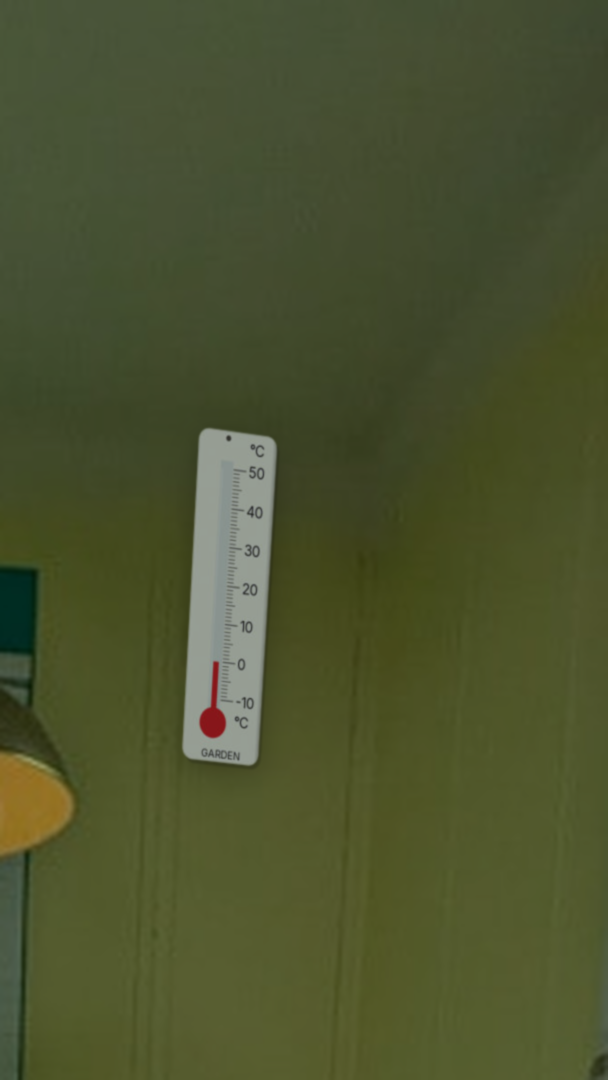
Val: 0
